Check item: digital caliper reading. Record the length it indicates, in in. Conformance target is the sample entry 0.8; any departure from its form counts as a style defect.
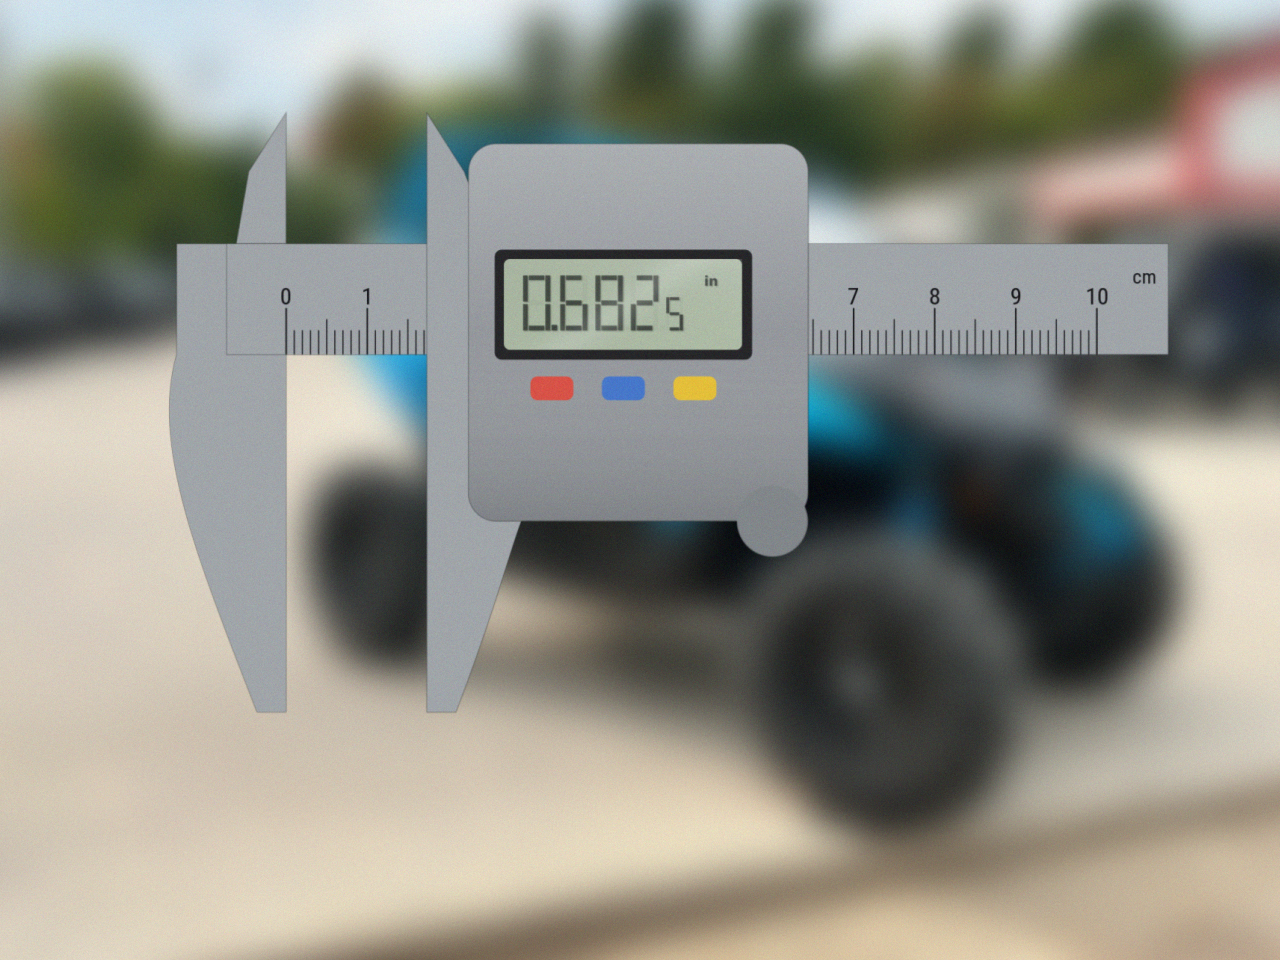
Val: 0.6825
